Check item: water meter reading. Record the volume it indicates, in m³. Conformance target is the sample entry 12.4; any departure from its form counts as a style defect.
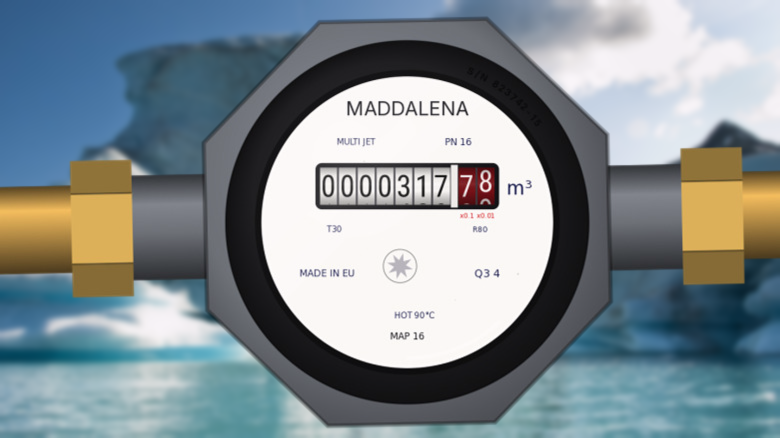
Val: 317.78
